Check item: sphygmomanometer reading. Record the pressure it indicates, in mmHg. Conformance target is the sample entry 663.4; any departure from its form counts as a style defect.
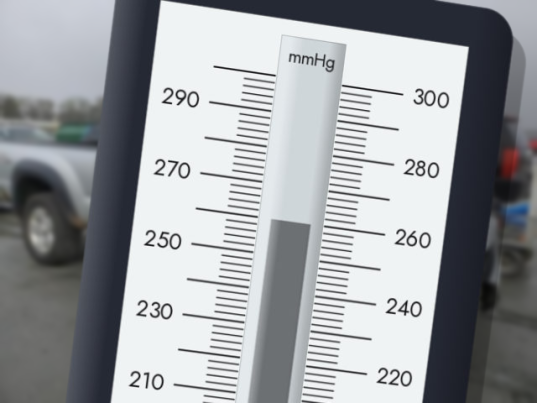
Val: 260
